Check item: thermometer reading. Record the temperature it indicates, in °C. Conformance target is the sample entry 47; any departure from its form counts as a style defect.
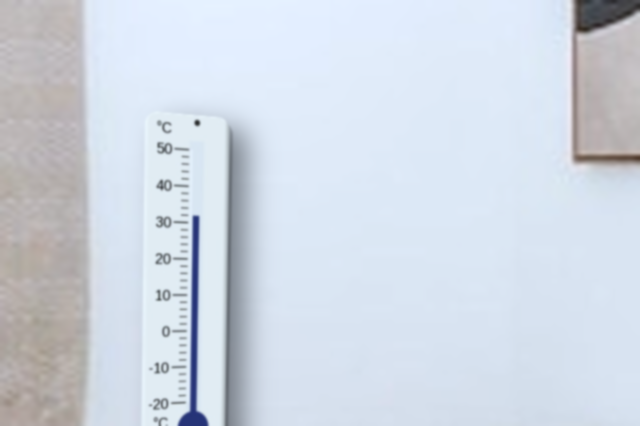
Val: 32
